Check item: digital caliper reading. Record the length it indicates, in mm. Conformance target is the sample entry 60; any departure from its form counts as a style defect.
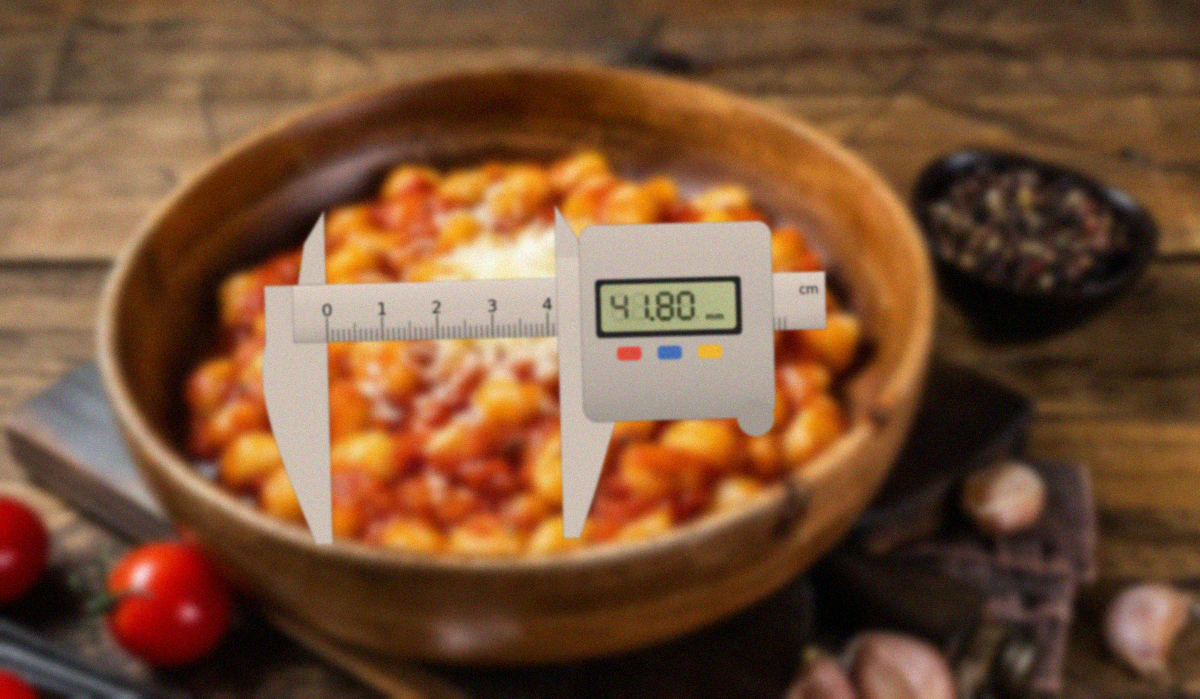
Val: 41.80
